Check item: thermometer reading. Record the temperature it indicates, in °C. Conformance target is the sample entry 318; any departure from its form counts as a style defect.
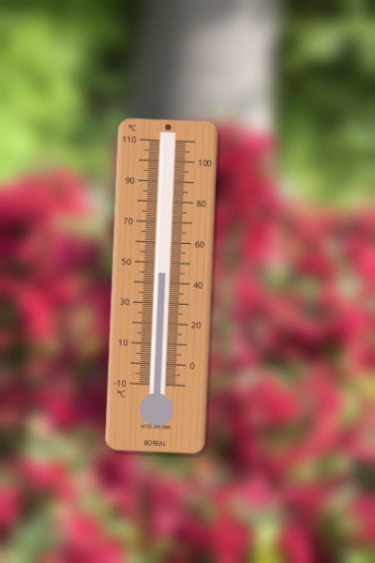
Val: 45
